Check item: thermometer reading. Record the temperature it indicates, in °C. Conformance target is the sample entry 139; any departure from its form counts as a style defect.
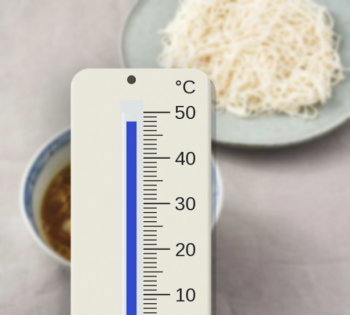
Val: 48
